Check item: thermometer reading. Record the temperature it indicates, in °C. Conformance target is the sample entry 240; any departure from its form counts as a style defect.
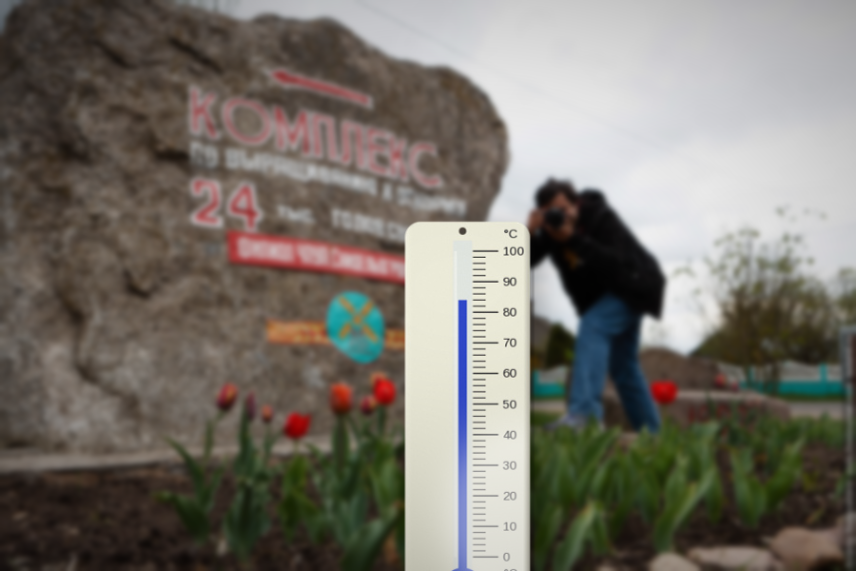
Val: 84
